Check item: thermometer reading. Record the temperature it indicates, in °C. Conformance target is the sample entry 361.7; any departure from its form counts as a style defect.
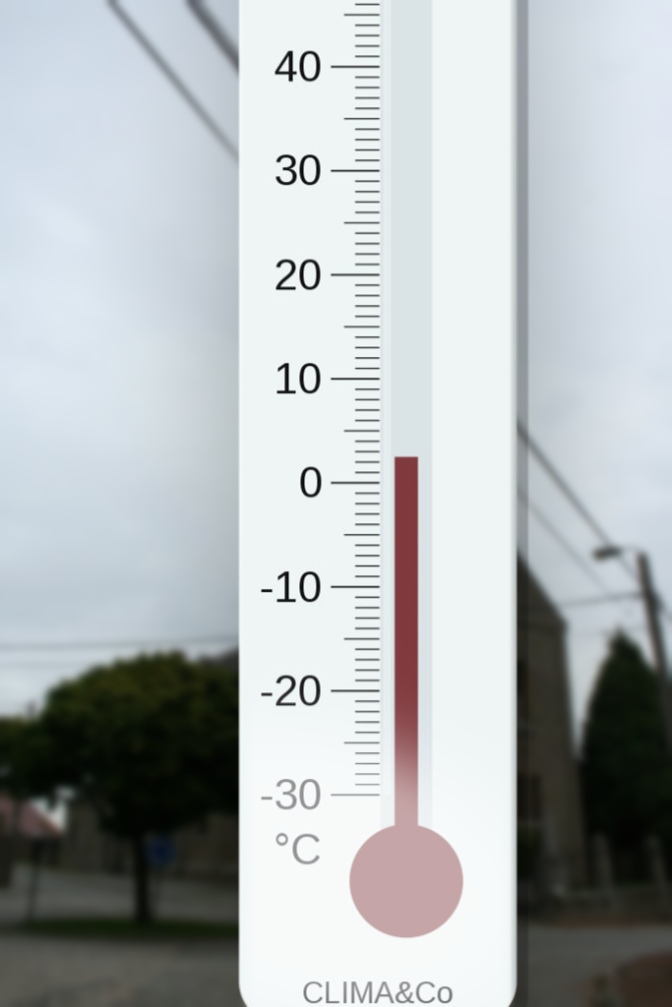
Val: 2.5
